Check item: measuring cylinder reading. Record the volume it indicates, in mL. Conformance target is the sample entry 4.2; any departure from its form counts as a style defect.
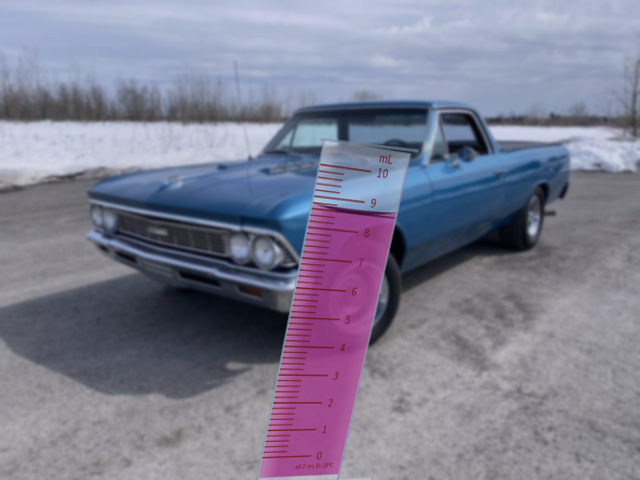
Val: 8.6
